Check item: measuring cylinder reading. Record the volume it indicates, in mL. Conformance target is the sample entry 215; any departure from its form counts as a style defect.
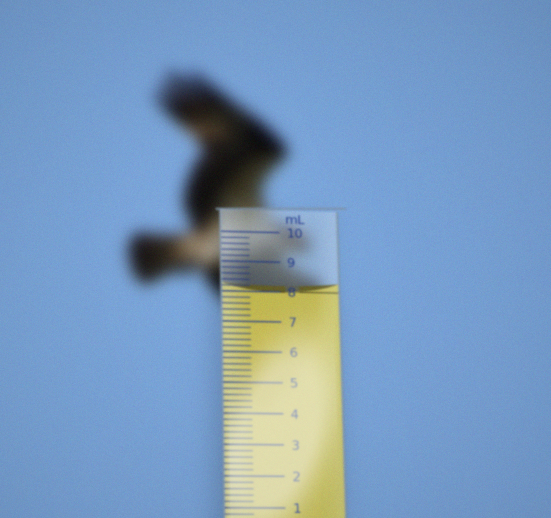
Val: 8
